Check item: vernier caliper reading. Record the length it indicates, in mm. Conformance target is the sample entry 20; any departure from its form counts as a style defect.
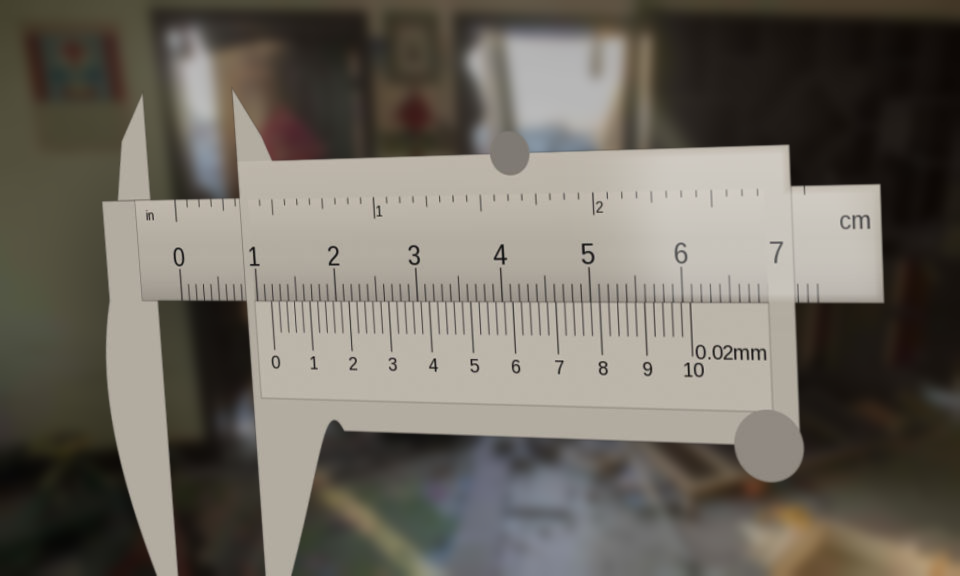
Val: 11.8
